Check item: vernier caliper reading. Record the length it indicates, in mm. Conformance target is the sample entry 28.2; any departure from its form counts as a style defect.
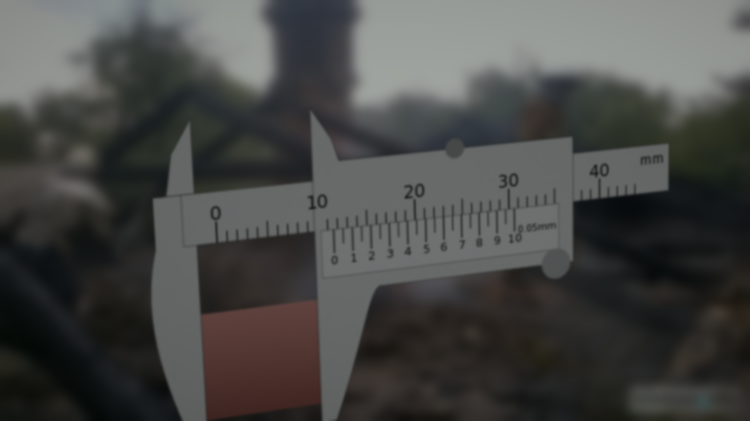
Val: 11.6
